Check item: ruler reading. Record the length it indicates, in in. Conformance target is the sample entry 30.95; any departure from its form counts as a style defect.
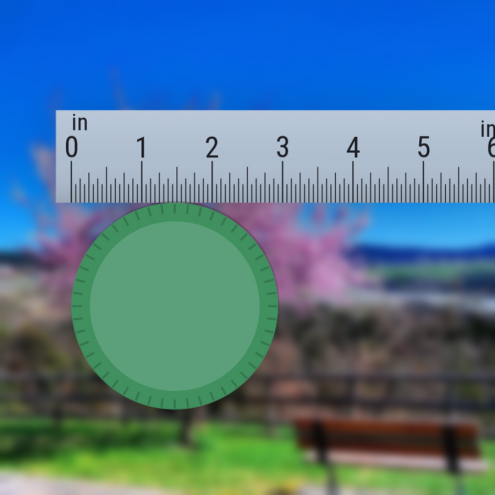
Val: 2.9375
